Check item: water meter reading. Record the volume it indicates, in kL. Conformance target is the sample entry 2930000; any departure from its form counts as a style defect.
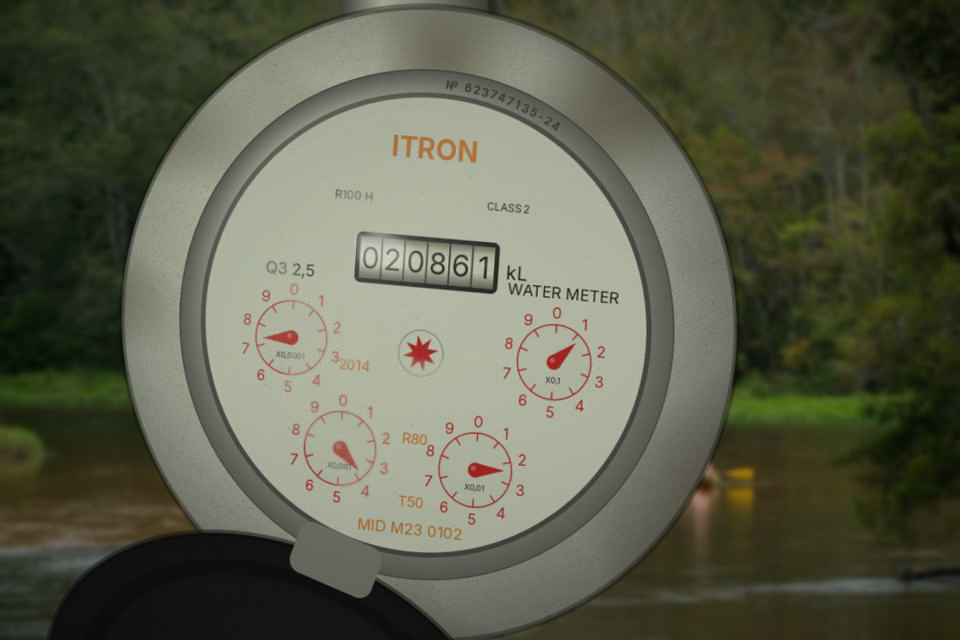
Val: 20861.1237
